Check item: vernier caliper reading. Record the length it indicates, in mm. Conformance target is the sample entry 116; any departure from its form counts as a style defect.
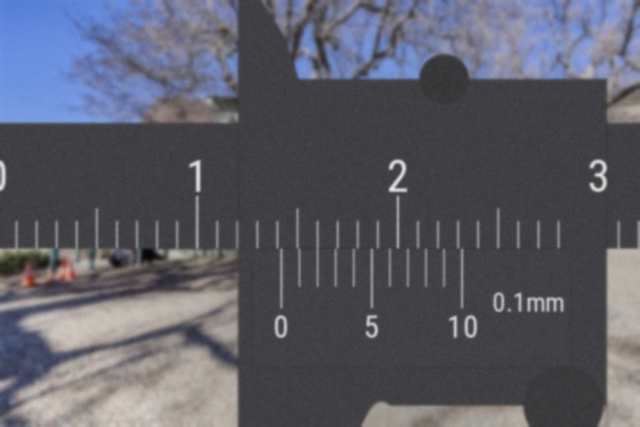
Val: 14.2
